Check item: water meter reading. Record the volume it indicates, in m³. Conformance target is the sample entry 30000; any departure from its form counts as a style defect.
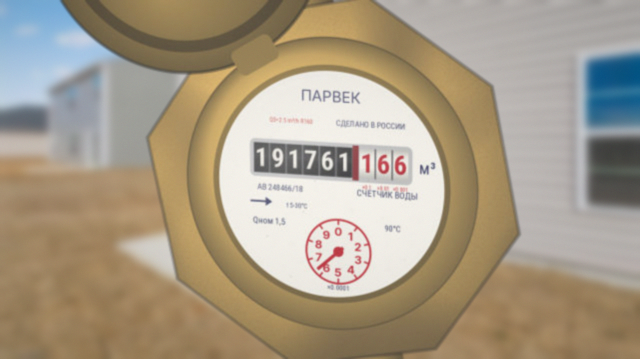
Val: 191761.1666
